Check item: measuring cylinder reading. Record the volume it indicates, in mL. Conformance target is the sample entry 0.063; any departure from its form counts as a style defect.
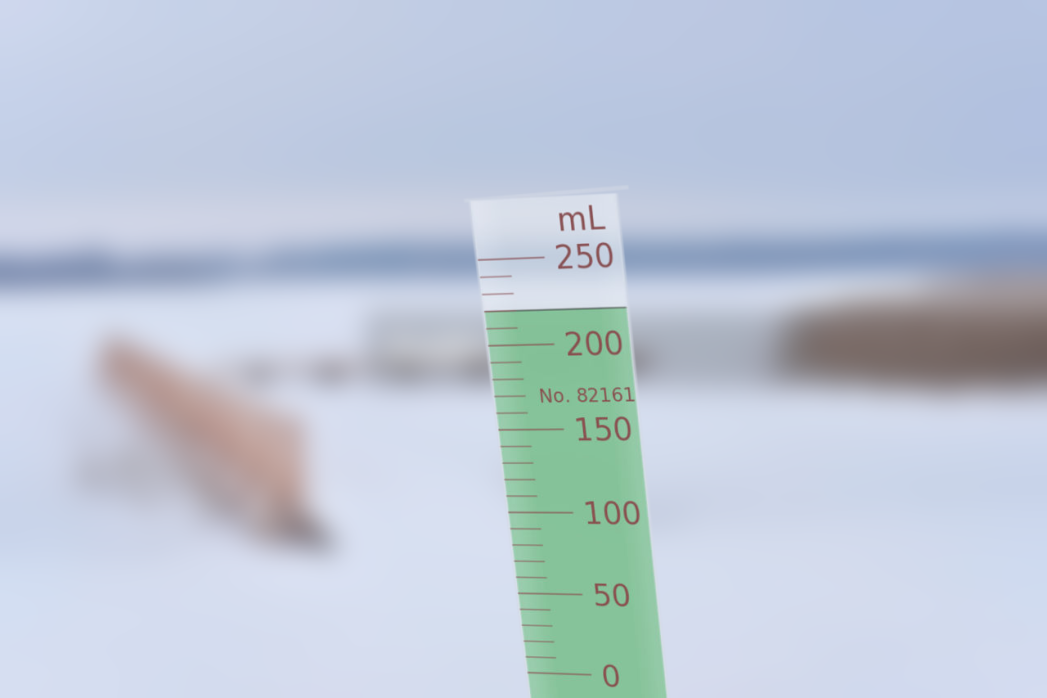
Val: 220
